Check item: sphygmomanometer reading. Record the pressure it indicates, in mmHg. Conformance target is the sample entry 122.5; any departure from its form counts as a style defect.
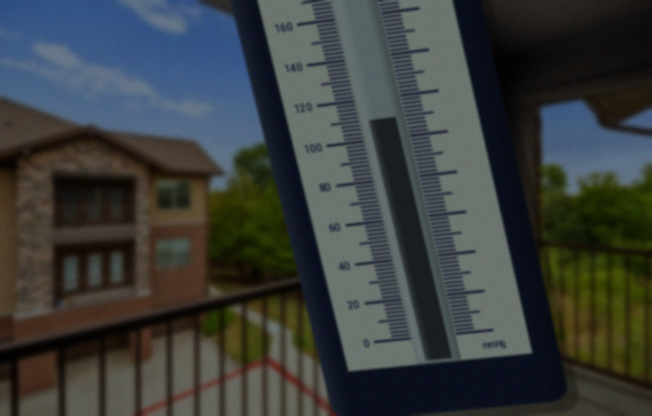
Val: 110
